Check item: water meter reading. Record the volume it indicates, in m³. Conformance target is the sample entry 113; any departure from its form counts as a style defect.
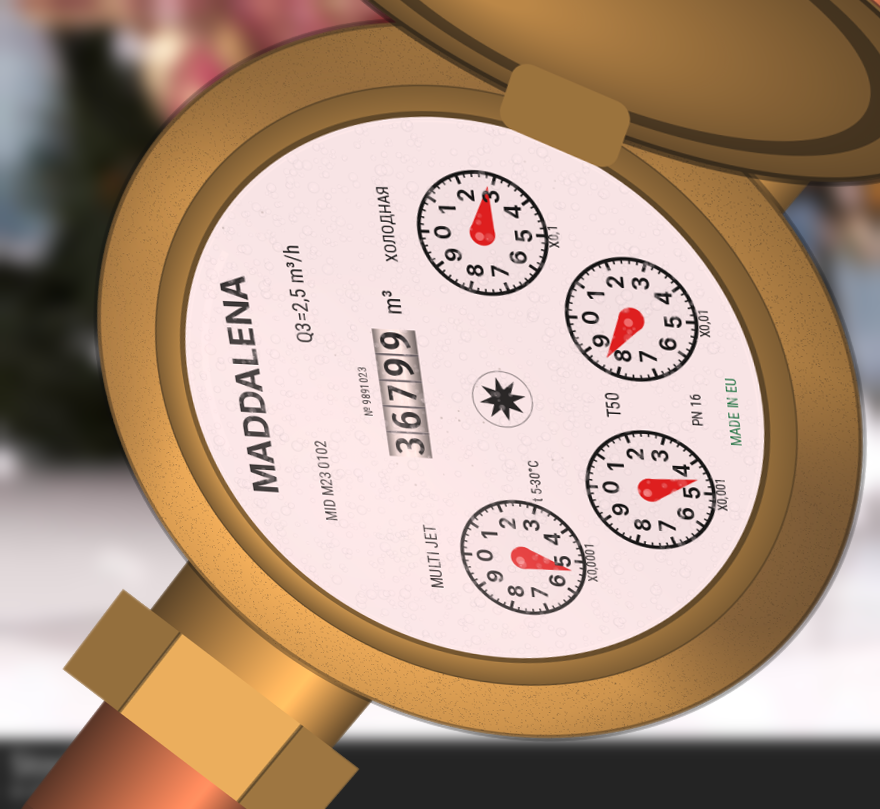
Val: 36799.2845
